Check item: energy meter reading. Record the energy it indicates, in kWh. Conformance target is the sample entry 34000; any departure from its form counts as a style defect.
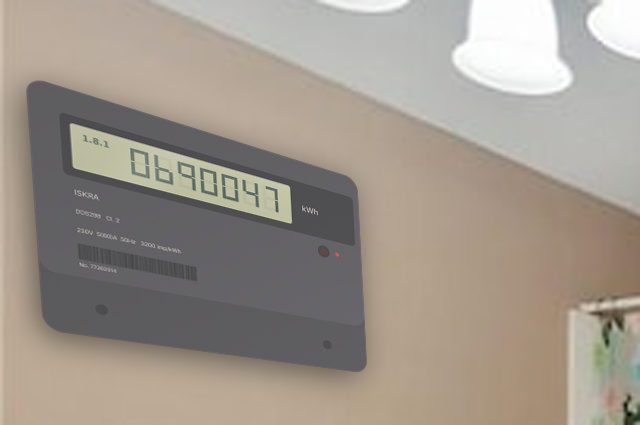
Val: 690047
